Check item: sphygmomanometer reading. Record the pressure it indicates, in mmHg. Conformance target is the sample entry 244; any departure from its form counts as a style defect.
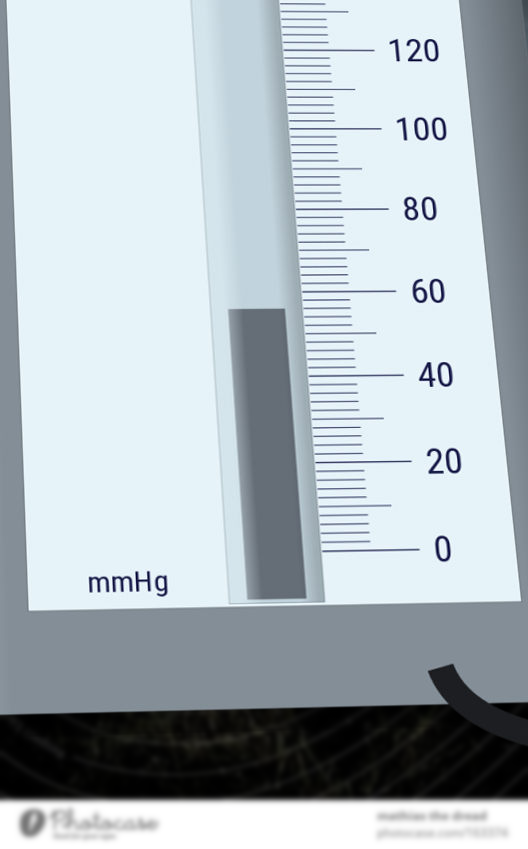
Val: 56
